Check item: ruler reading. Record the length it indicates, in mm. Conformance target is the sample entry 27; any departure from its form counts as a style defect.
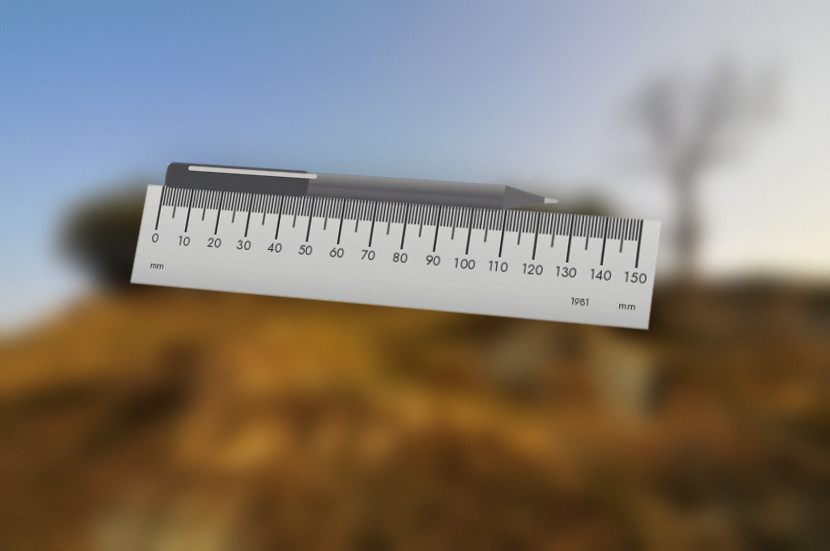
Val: 125
